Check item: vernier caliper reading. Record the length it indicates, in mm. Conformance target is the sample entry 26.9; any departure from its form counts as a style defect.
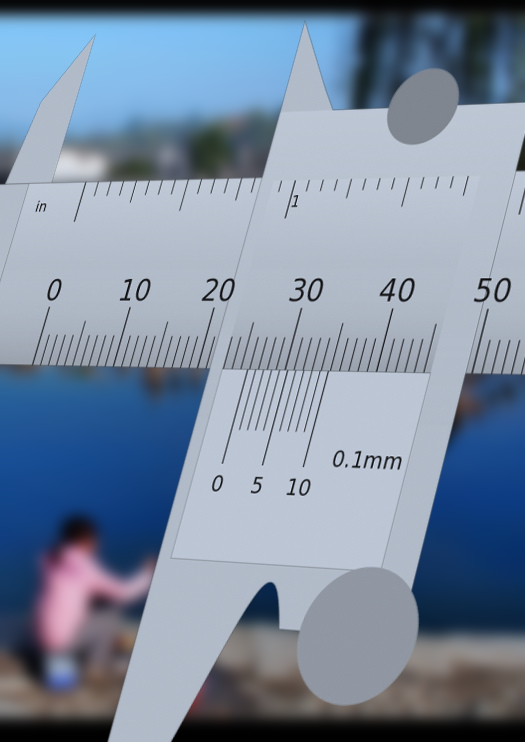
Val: 25.8
